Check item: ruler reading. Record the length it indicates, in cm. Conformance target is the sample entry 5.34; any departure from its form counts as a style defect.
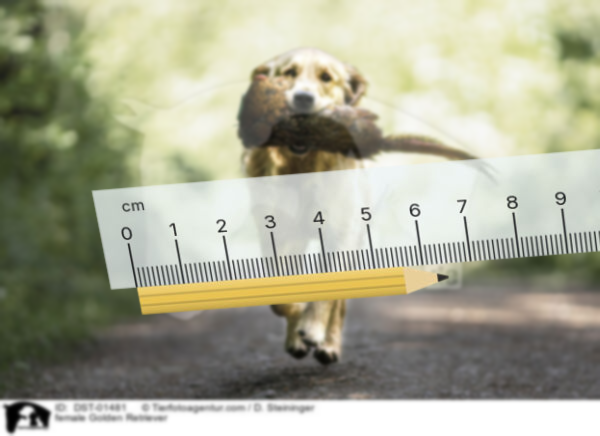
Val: 6.5
